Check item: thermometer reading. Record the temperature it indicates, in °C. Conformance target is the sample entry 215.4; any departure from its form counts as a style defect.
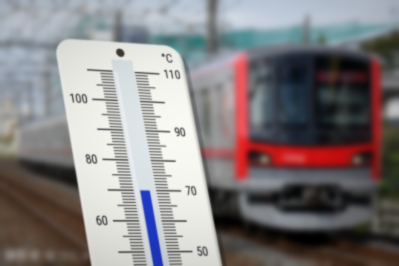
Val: 70
